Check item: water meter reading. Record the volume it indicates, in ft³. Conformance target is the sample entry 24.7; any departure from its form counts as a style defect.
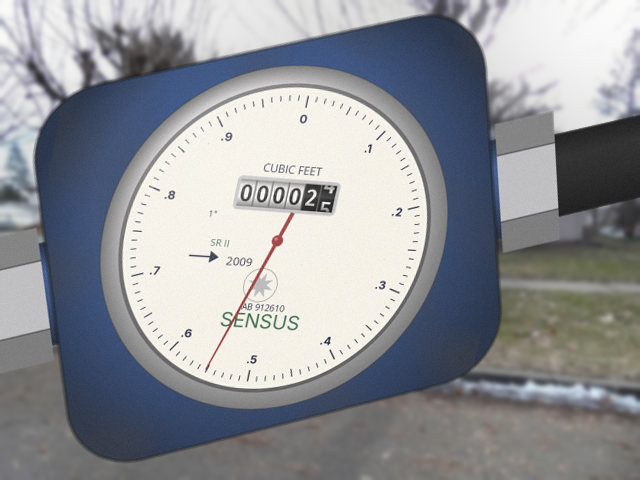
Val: 24.55
